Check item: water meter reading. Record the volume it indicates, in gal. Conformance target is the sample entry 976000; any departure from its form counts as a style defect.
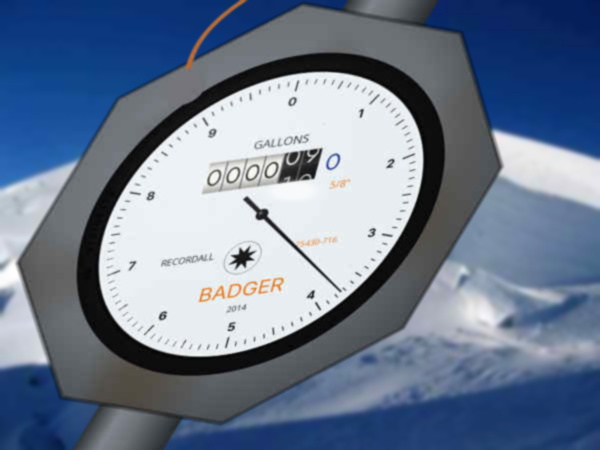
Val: 93.7
